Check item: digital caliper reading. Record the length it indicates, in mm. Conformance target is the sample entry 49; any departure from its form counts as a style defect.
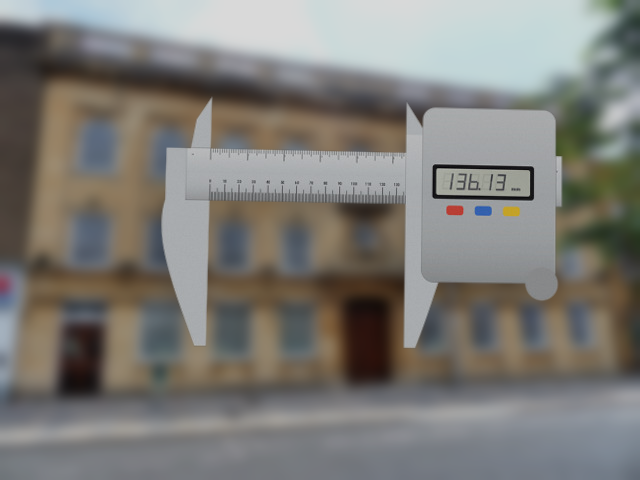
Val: 136.13
